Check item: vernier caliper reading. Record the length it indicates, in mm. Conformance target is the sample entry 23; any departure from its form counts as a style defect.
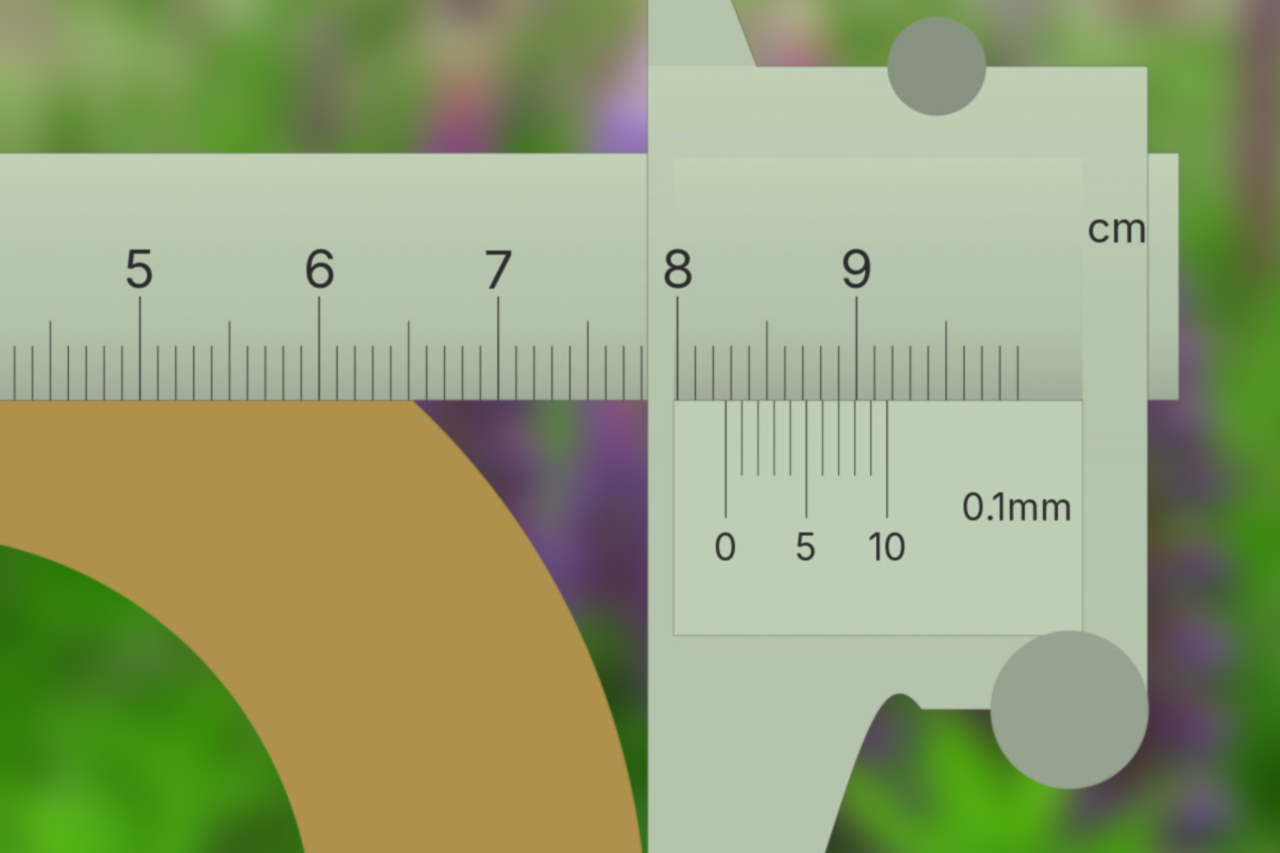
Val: 82.7
